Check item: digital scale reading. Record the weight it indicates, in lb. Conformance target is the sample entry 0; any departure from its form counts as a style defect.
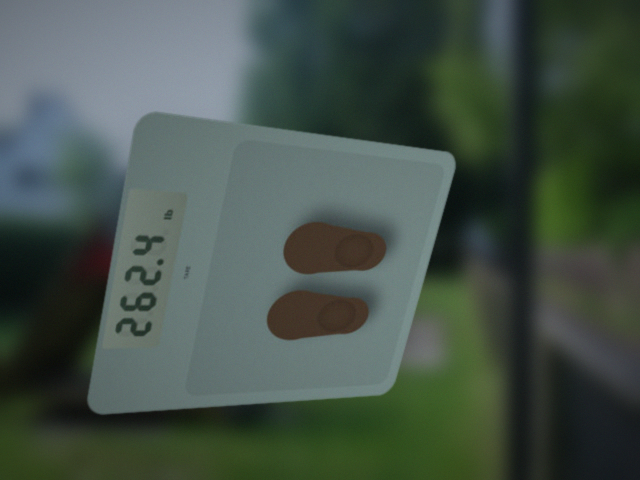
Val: 262.4
